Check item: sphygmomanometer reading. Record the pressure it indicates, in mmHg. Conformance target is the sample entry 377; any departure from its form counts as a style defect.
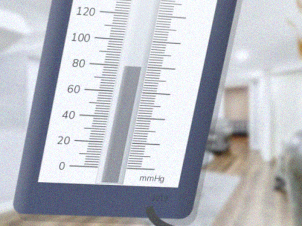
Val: 80
